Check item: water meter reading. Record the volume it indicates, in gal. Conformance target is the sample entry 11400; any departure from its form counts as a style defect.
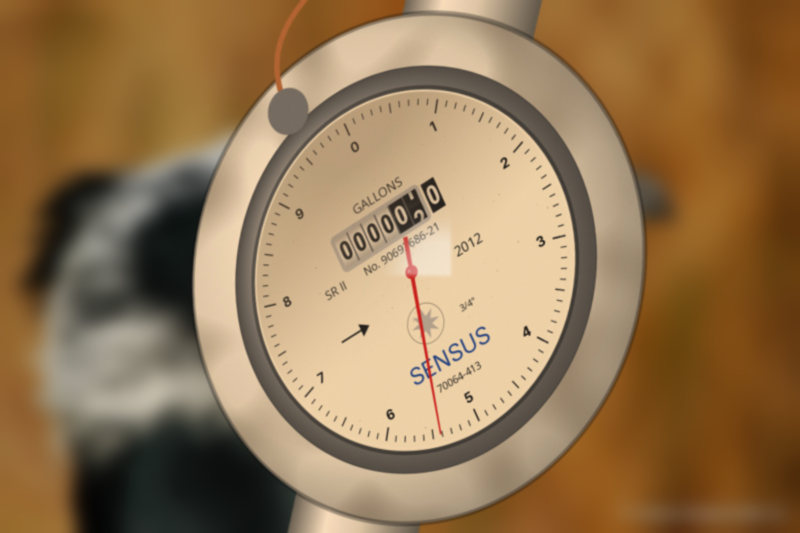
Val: 15.4
